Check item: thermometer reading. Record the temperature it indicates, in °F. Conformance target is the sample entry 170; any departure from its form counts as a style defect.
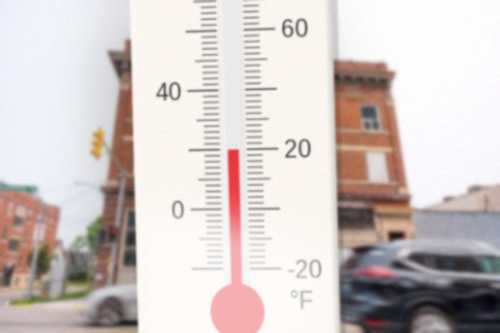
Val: 20
